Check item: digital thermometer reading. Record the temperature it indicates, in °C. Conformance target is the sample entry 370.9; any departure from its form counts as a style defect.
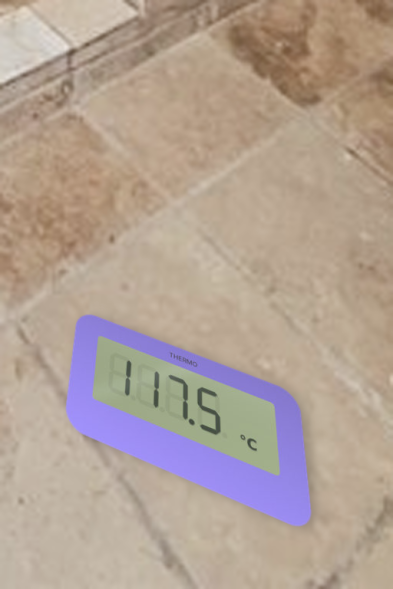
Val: 117.5
